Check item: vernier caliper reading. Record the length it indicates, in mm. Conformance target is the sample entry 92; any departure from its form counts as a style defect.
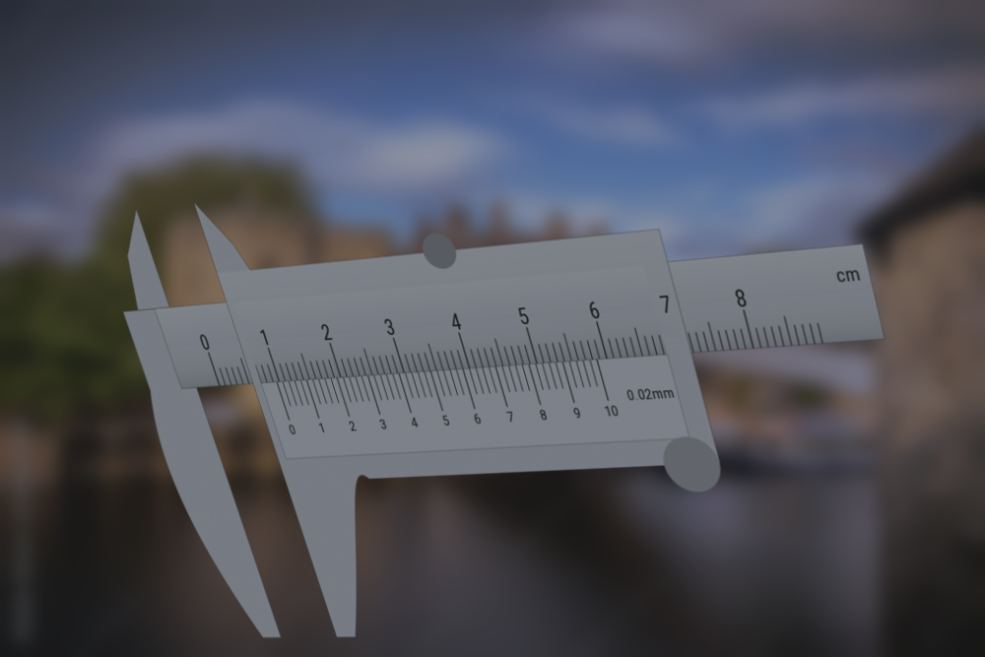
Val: 9.6
